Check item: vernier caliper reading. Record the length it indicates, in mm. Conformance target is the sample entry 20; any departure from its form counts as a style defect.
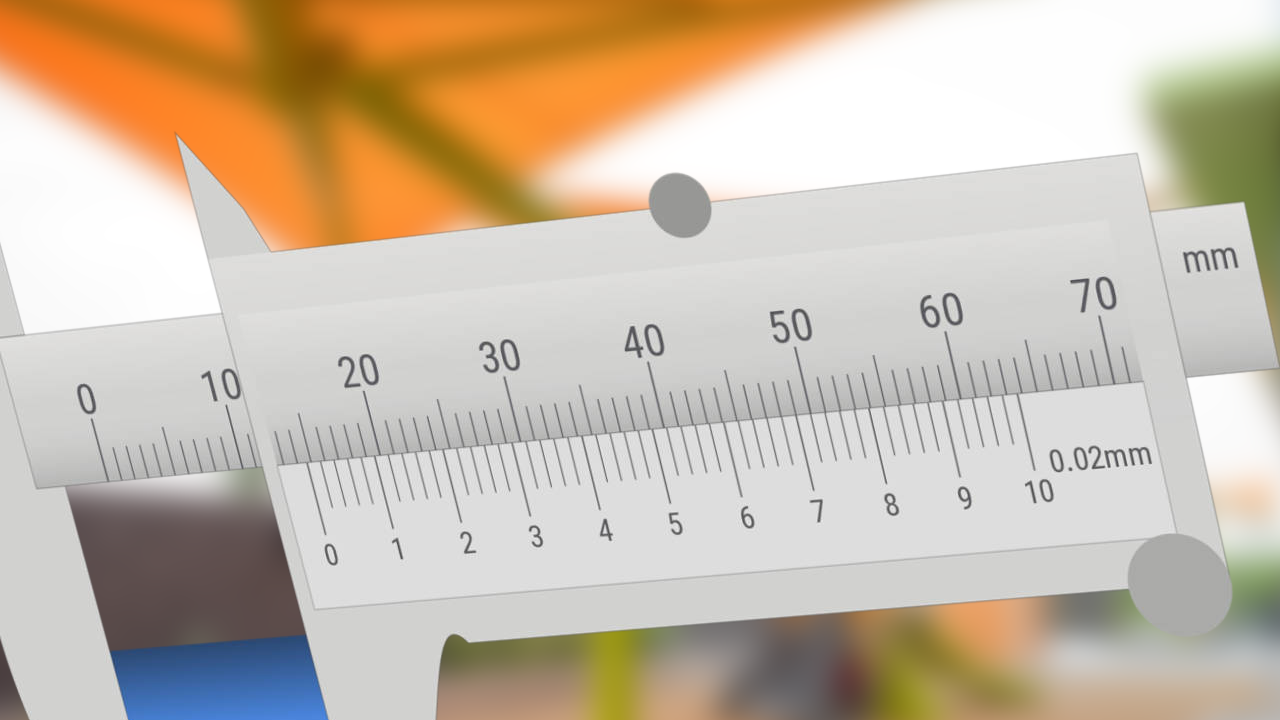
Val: 14.7
